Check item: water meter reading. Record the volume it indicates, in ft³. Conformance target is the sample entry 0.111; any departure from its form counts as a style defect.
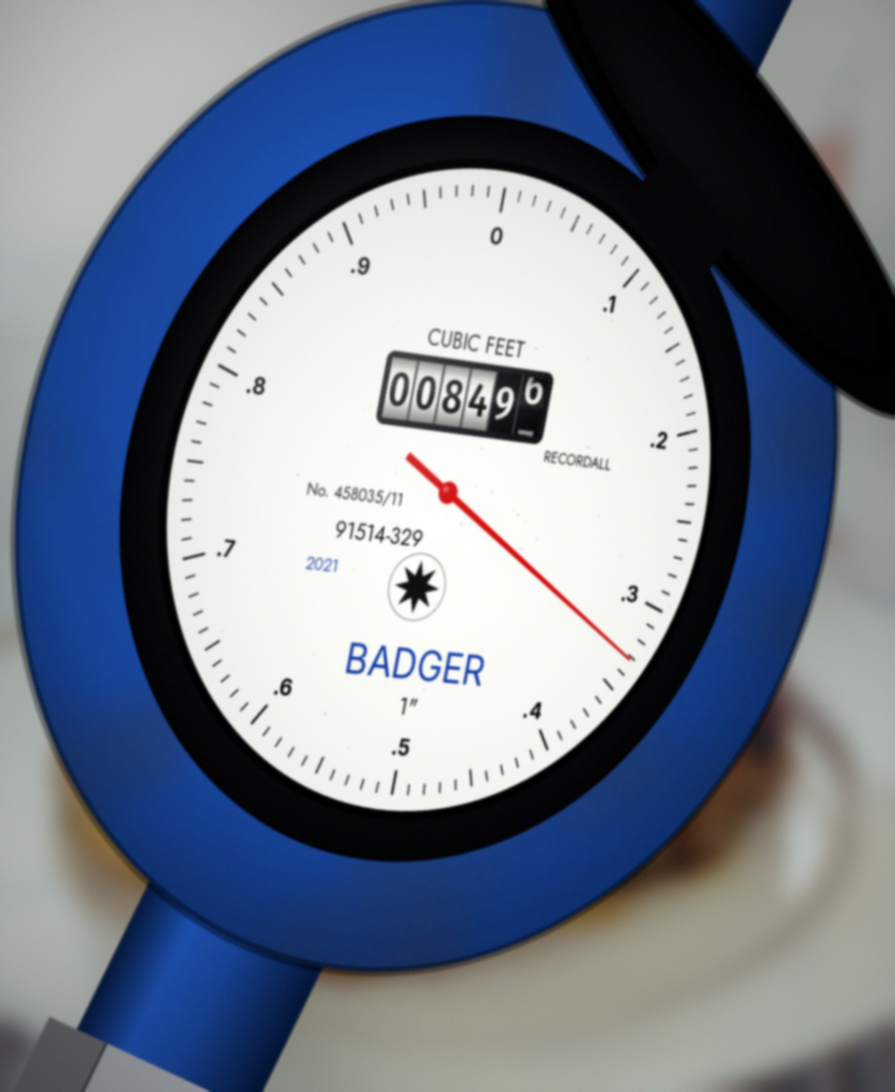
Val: 8496.33
